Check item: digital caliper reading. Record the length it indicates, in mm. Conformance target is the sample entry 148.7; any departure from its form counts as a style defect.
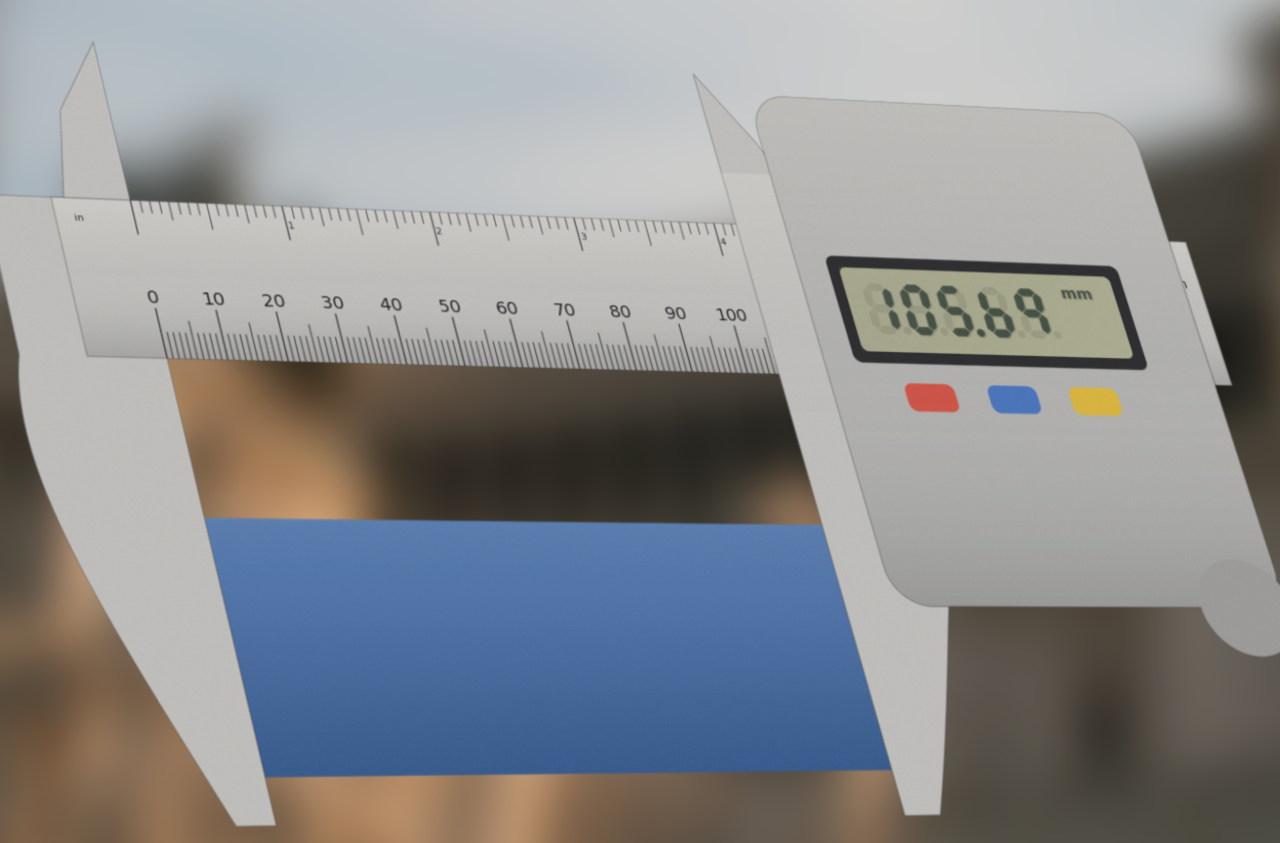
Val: 105.69
